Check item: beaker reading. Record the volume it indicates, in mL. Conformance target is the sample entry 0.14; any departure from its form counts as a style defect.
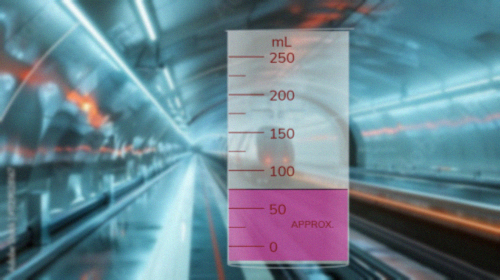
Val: 75
